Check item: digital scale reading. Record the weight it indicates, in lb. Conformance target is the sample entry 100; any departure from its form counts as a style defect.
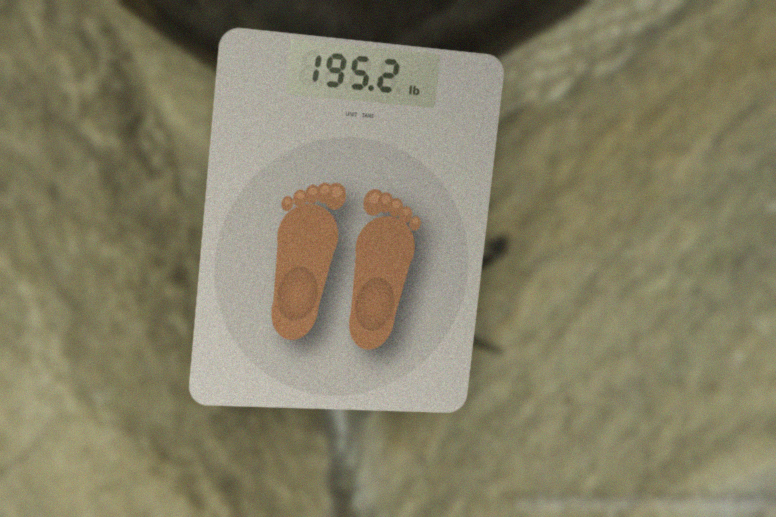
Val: 195.2
